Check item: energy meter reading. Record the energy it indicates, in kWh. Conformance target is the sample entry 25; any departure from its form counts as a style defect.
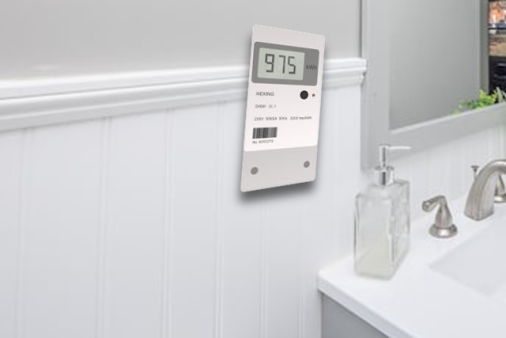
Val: 975
